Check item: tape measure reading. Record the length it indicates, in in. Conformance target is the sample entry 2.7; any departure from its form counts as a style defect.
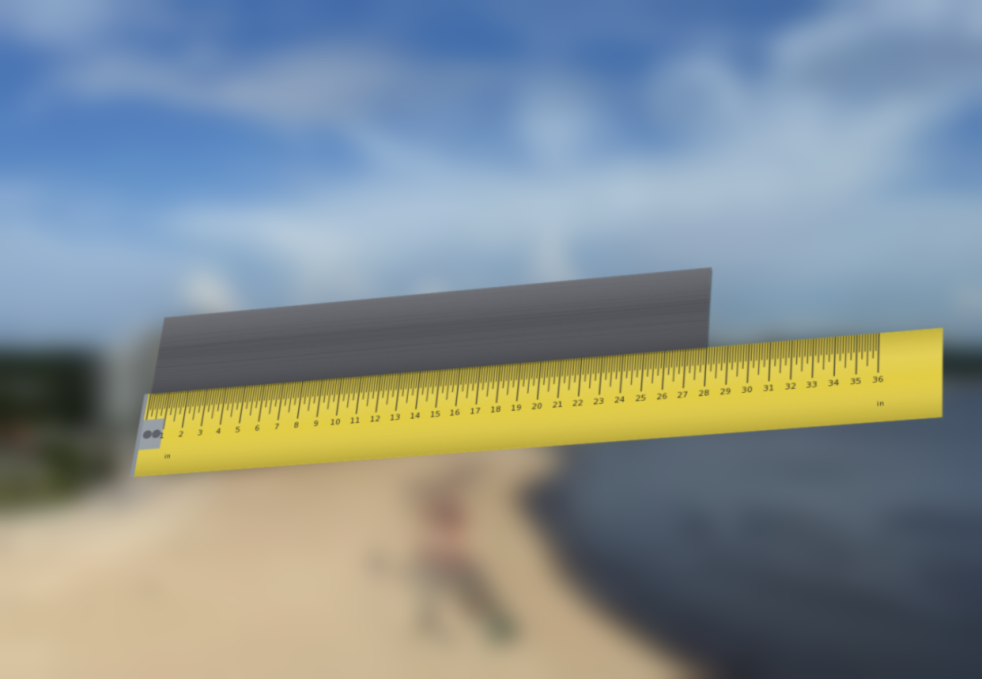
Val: 28
